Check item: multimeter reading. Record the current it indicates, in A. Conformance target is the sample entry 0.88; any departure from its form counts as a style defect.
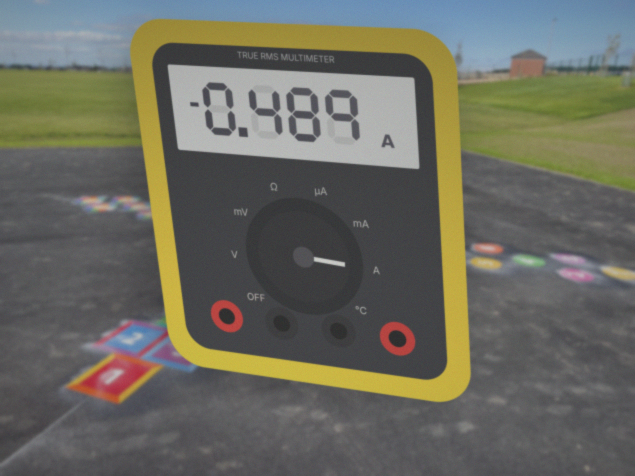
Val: -0.489
